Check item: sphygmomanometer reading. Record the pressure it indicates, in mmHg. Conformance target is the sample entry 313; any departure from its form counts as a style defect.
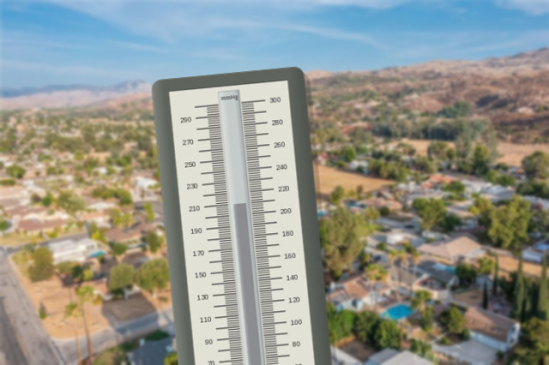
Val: 210
